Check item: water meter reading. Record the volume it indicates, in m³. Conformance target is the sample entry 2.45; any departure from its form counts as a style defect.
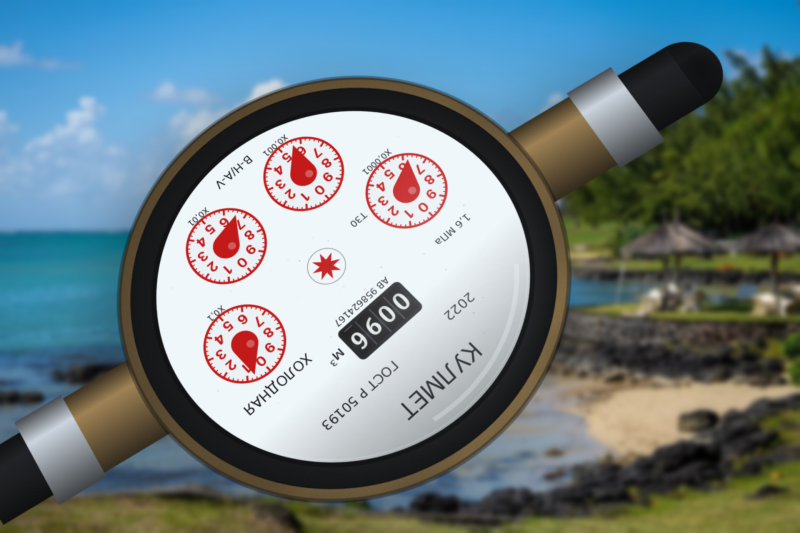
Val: 96.0656
